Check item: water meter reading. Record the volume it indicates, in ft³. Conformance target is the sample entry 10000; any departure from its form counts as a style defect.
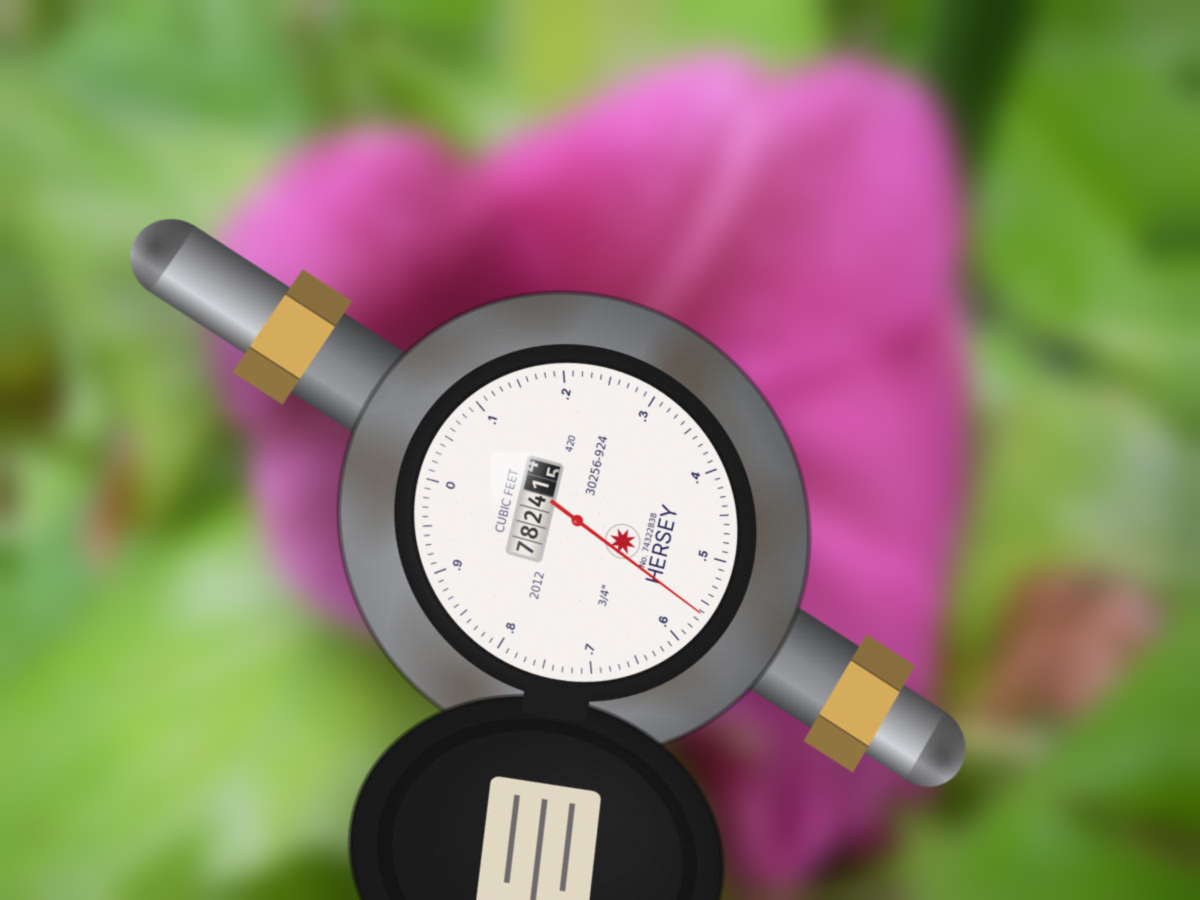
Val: 782414.56
